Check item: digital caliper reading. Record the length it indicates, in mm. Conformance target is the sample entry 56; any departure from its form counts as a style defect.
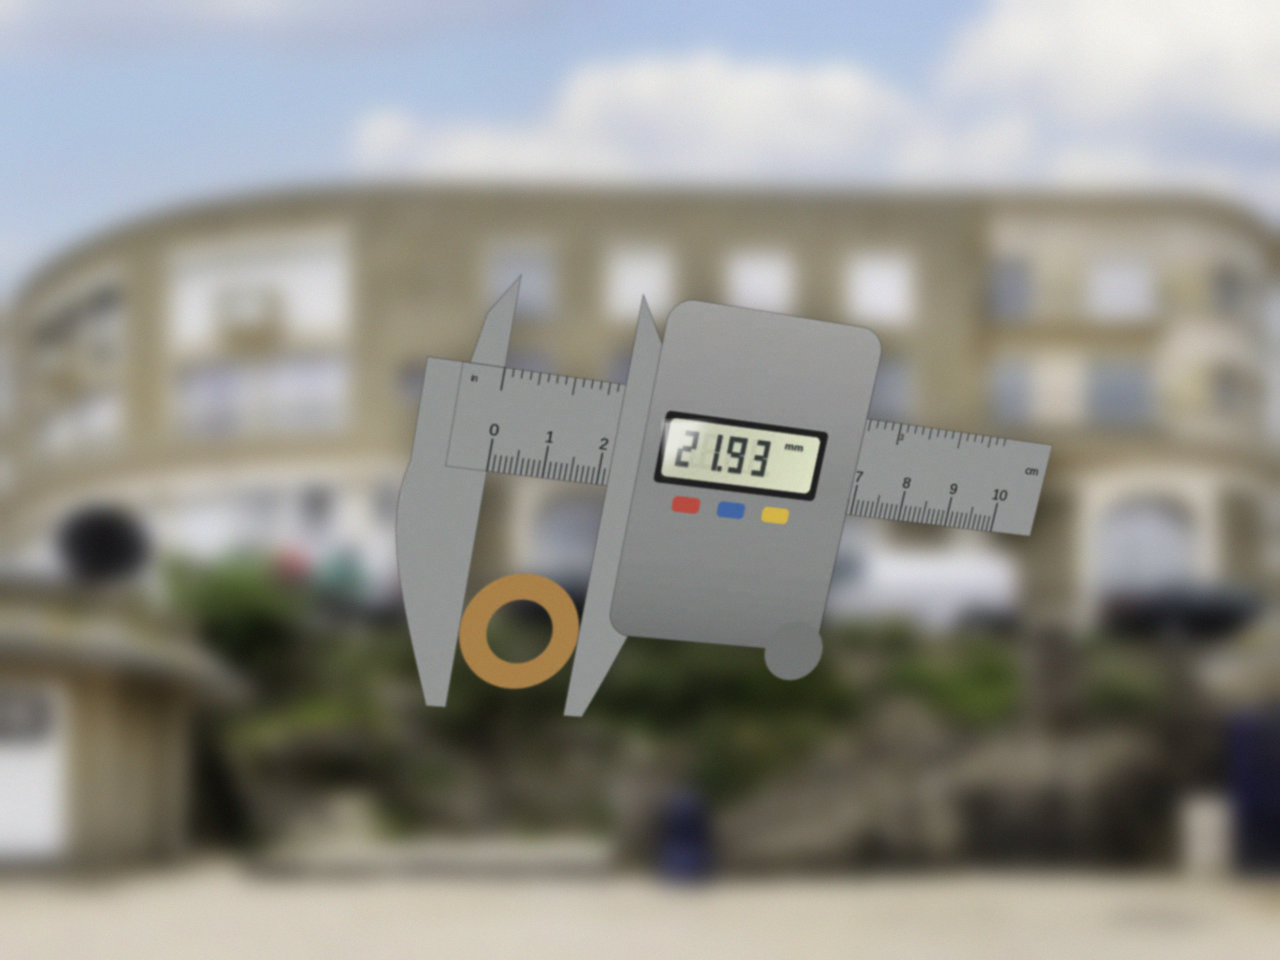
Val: 21.93
